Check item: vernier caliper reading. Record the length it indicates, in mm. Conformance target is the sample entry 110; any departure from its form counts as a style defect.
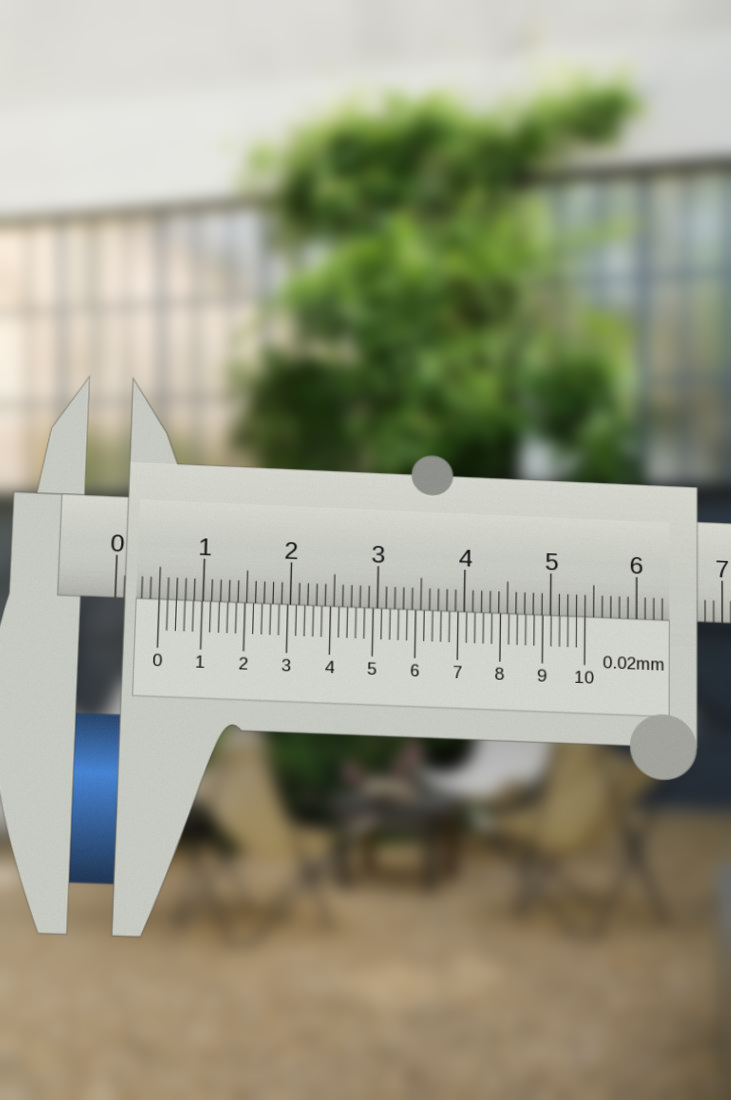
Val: 5.0
